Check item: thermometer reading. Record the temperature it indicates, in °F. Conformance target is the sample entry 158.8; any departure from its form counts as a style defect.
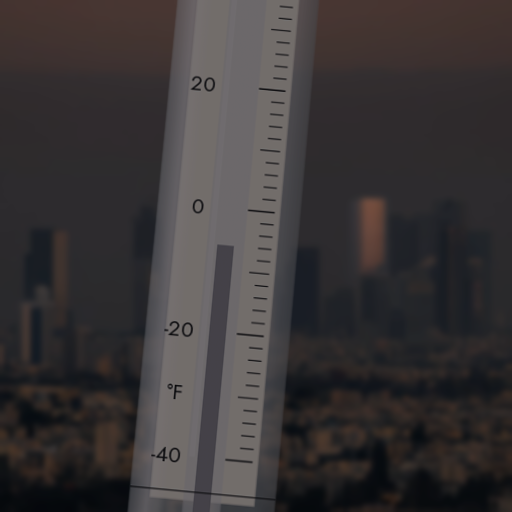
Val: -6
